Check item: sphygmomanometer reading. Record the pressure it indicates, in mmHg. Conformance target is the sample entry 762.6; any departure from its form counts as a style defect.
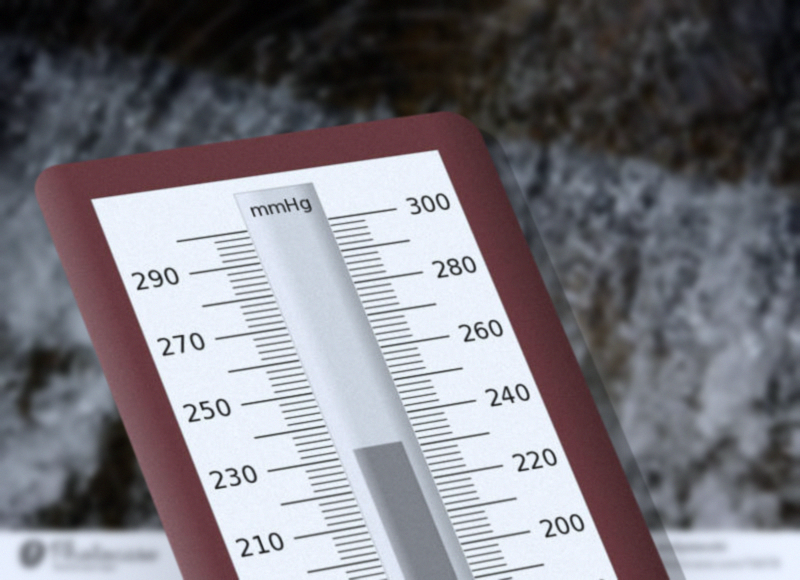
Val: 232
